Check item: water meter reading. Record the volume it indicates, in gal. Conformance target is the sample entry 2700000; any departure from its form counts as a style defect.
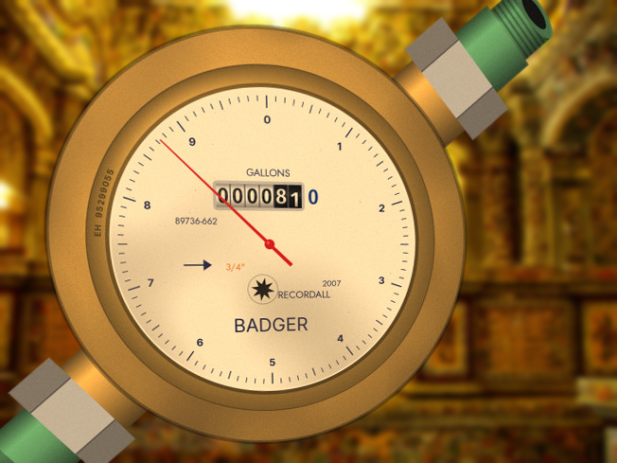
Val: 808.7
